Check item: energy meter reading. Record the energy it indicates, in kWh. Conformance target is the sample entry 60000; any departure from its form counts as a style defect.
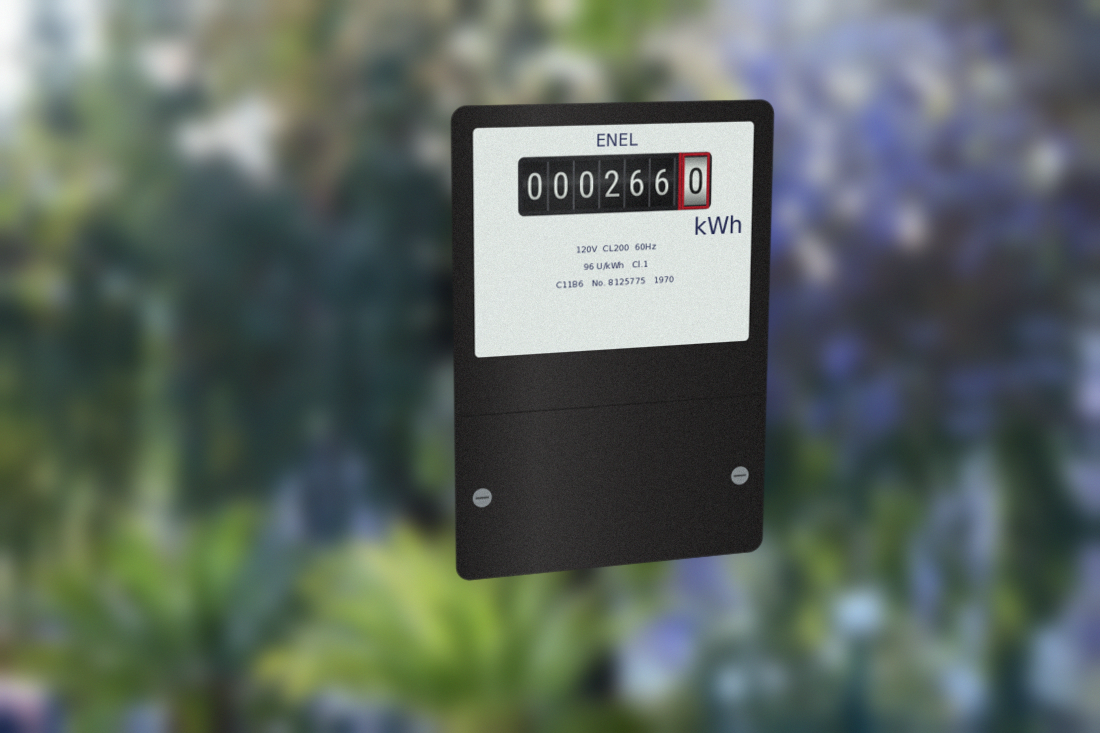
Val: 266.0
